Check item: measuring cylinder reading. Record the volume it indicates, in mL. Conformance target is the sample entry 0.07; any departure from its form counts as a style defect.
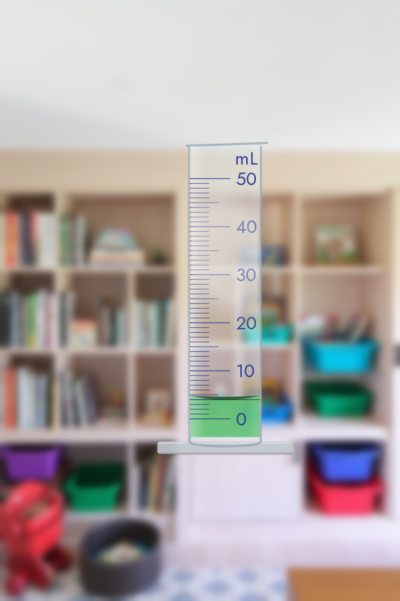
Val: 4
